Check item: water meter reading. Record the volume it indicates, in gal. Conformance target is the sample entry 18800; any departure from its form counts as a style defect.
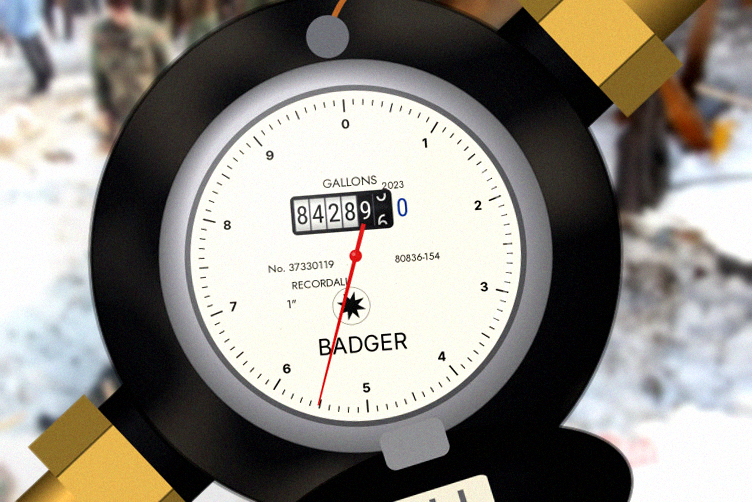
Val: 8428955.5
